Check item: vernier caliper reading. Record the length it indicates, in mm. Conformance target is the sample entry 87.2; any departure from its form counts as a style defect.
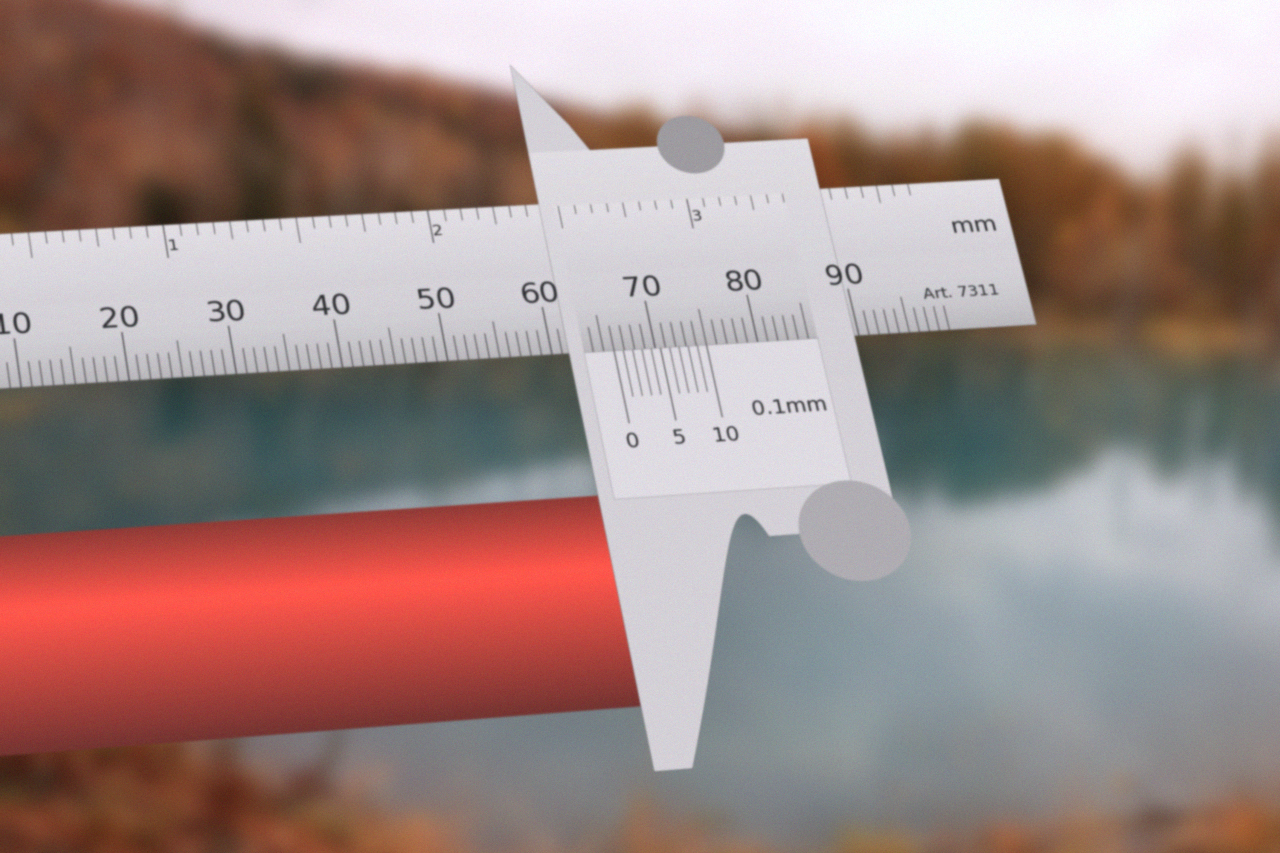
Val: 66.0
